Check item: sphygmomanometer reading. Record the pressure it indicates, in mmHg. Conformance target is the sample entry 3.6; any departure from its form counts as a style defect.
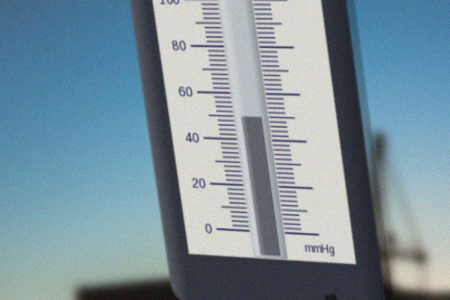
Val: 50
